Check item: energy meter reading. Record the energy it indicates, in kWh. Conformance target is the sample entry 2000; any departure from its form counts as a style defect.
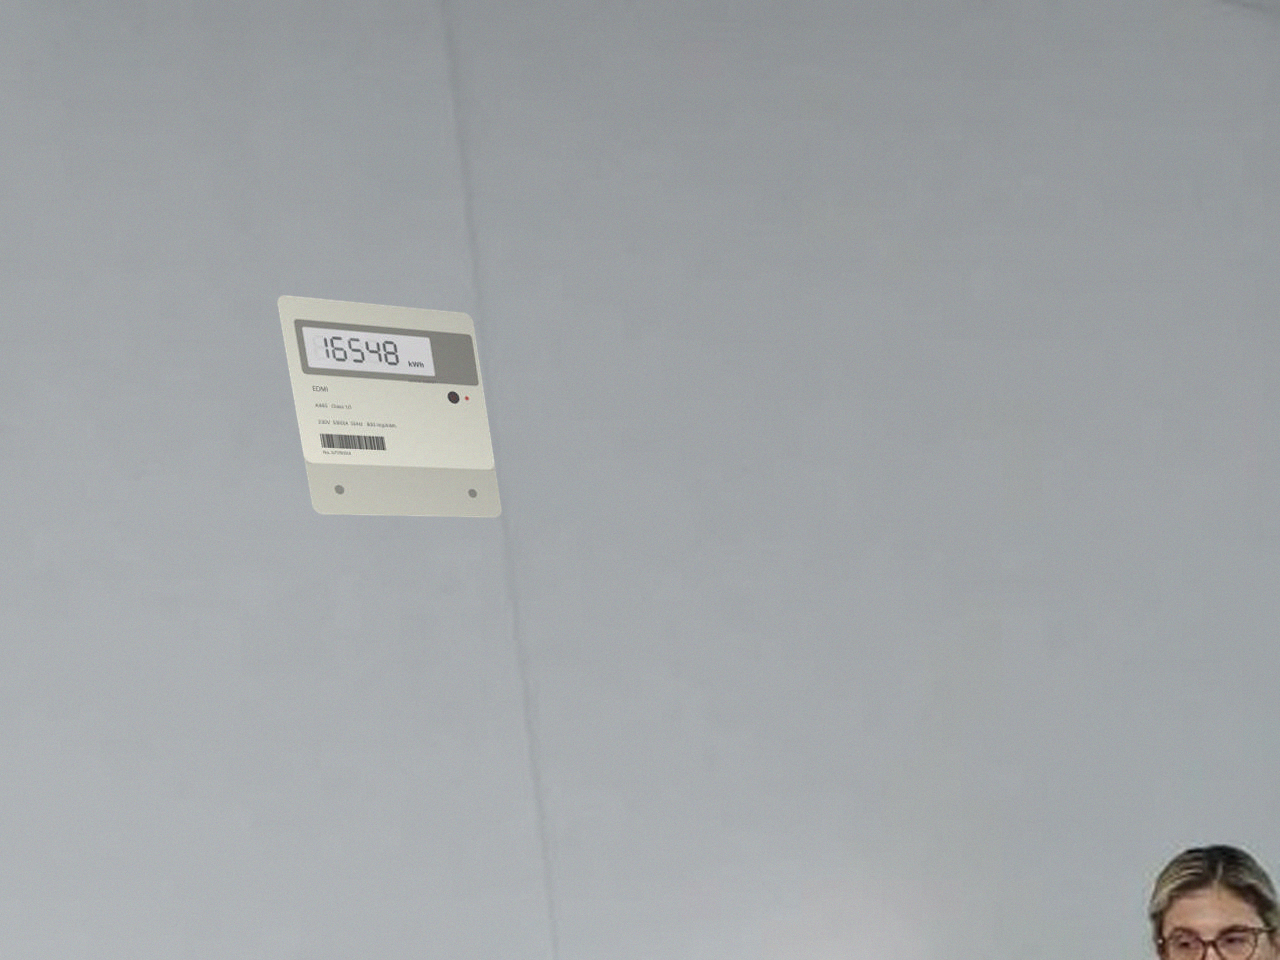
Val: 16548
